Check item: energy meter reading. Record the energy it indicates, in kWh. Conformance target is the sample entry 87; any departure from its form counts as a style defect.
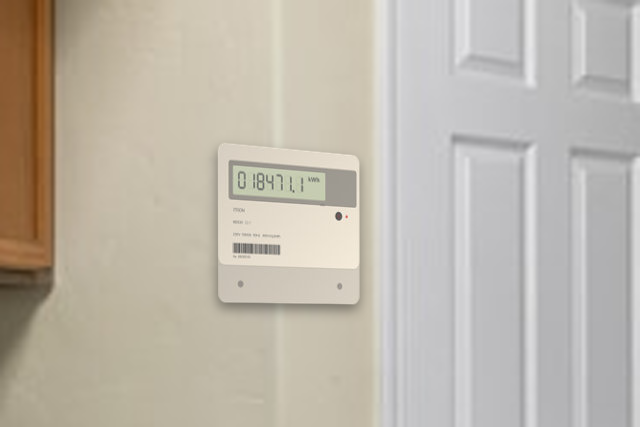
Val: 18471.1
